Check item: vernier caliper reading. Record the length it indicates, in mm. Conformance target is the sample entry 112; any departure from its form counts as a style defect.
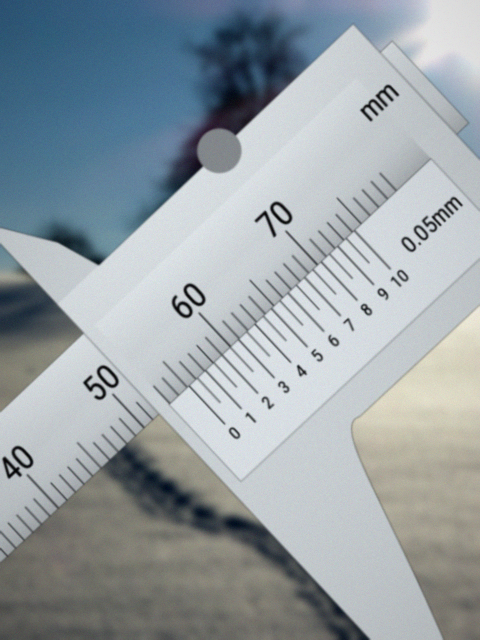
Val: 55.2
